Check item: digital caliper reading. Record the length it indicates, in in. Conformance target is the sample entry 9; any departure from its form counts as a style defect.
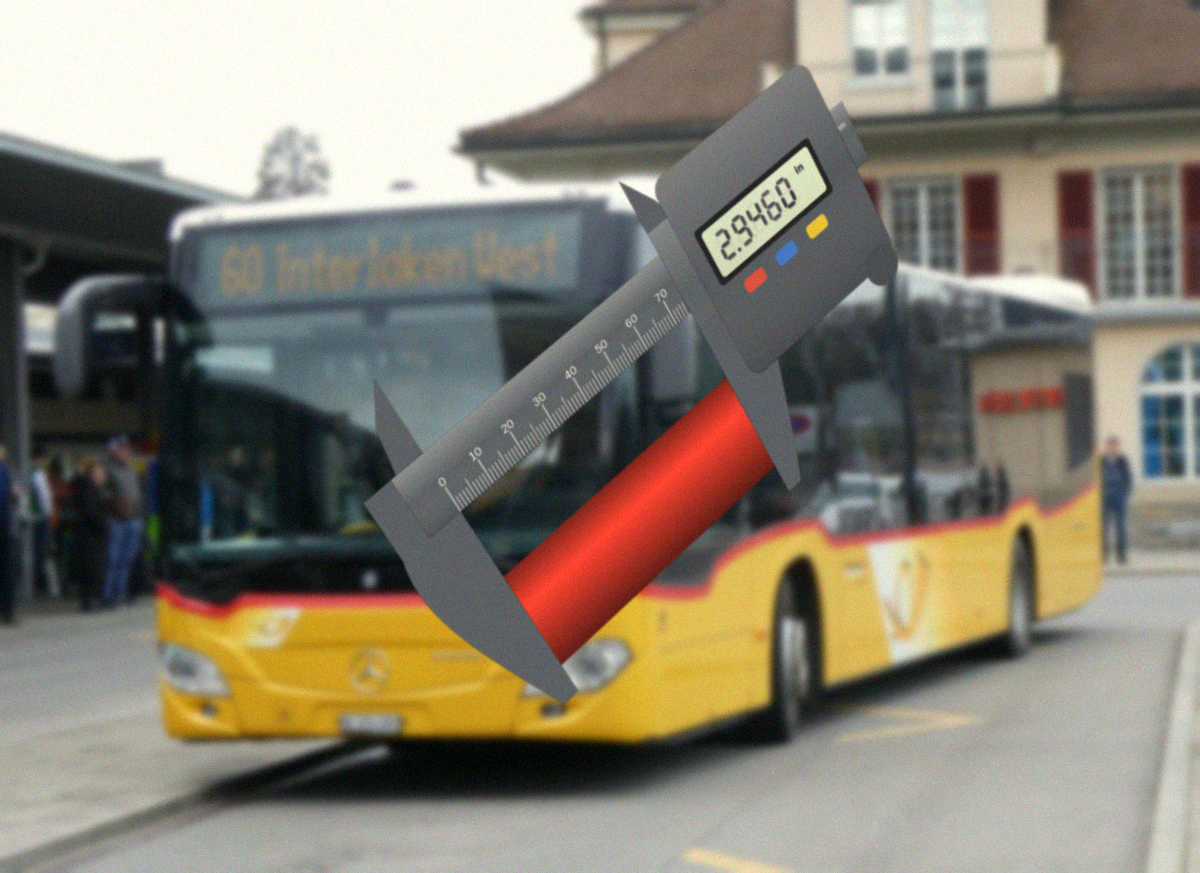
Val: 2.9460
